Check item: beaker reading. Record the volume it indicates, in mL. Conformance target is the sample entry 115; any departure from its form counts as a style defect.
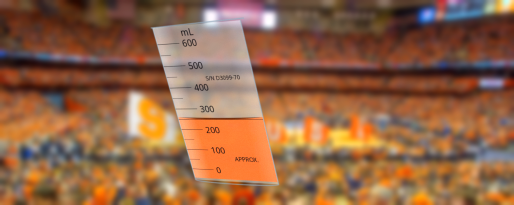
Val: 250
